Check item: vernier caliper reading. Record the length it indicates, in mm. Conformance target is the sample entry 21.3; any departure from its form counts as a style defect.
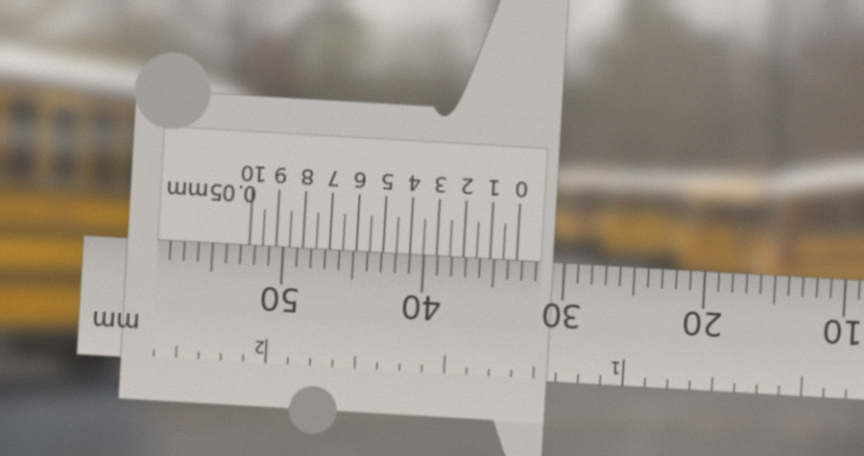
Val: 33.4
